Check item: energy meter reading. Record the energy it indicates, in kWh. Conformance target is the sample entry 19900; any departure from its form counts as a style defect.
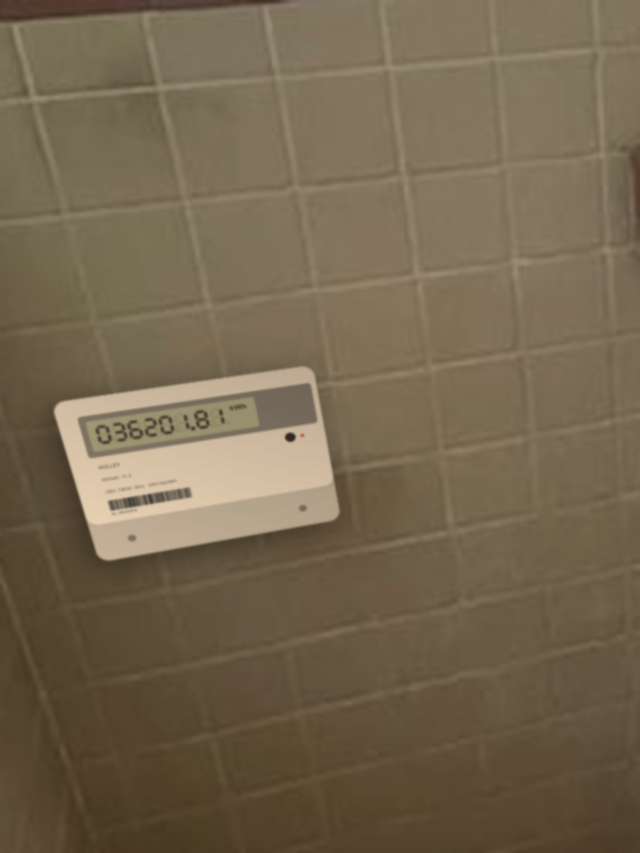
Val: 36201.81
